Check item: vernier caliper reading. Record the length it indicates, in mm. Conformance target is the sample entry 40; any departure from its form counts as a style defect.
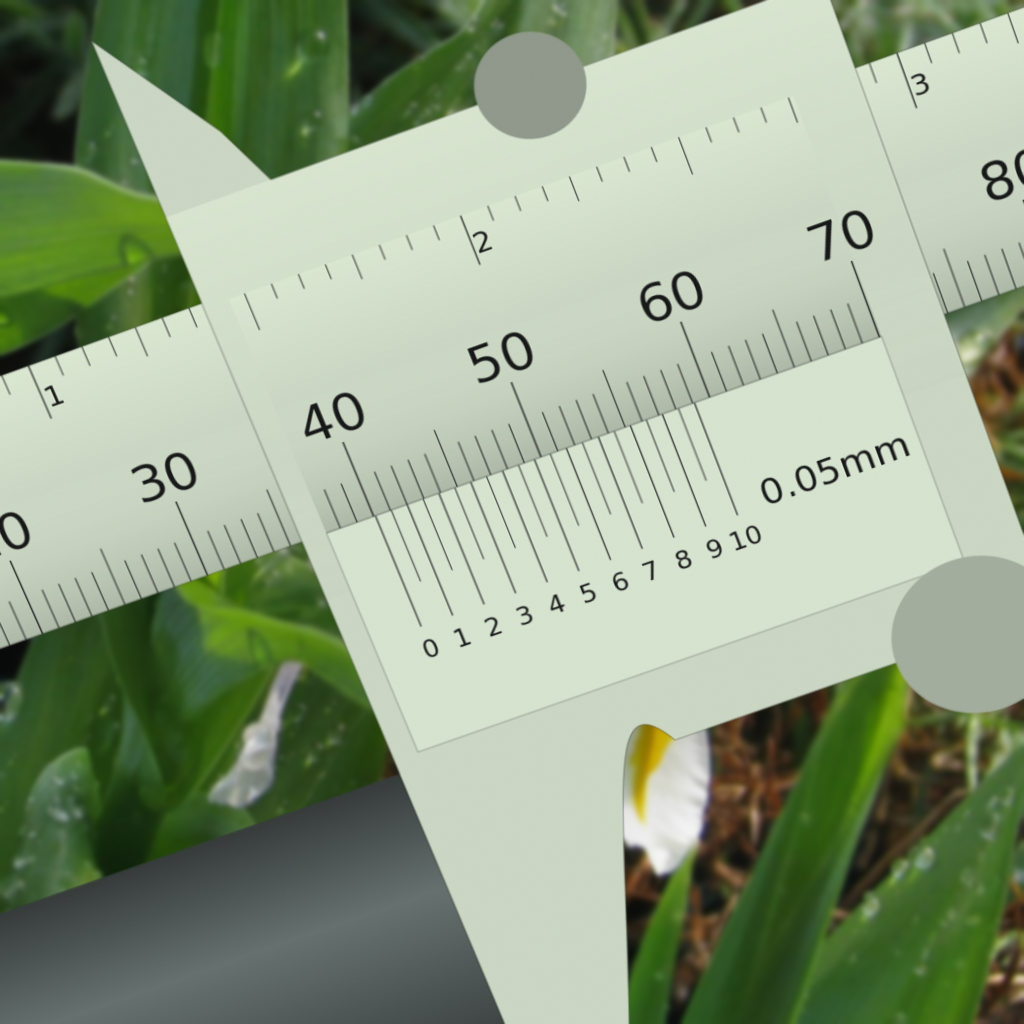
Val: 40.1
